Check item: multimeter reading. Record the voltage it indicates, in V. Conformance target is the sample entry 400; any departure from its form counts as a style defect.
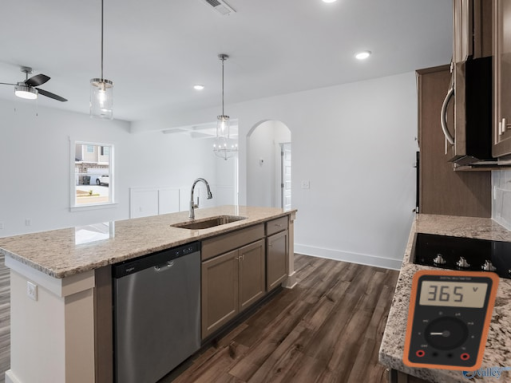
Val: 365
